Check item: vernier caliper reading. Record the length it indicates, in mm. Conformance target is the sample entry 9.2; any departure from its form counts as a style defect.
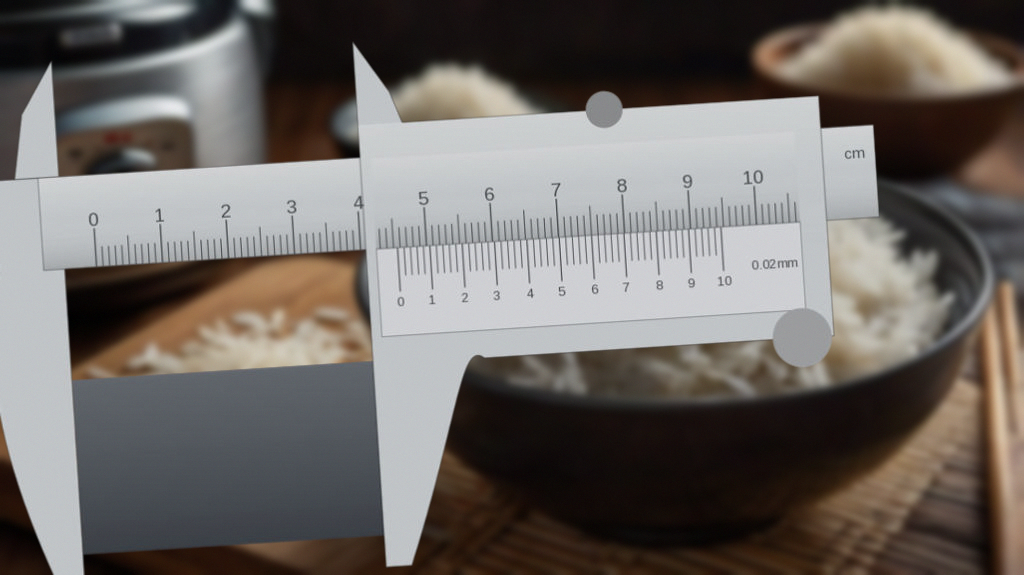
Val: 45.6
